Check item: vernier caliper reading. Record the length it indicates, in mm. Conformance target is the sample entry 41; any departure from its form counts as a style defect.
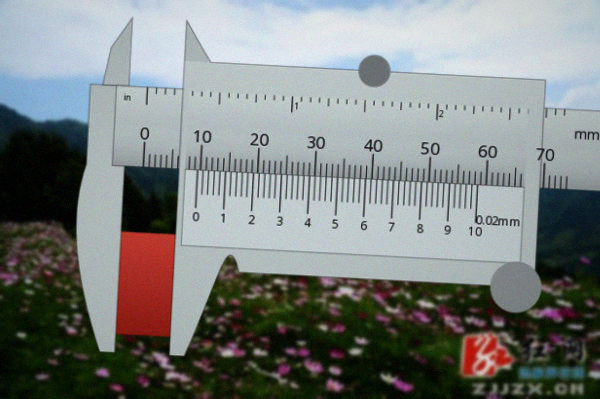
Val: 9.5
